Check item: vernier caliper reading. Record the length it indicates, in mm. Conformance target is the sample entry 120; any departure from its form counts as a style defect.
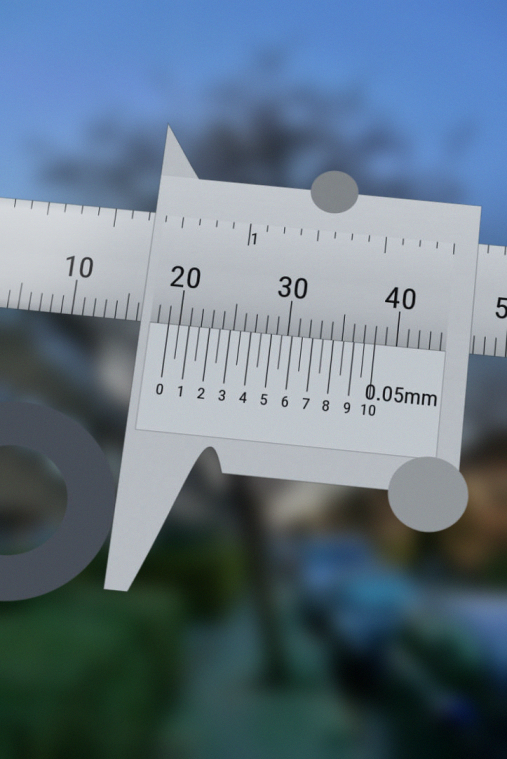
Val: 19.0
